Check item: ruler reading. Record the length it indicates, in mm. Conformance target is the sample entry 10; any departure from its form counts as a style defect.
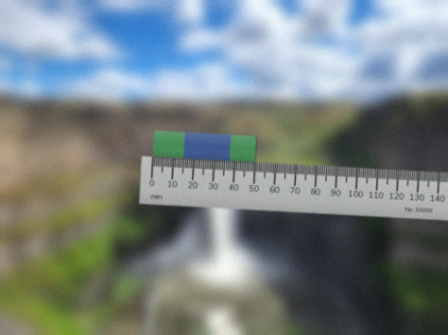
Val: 50
